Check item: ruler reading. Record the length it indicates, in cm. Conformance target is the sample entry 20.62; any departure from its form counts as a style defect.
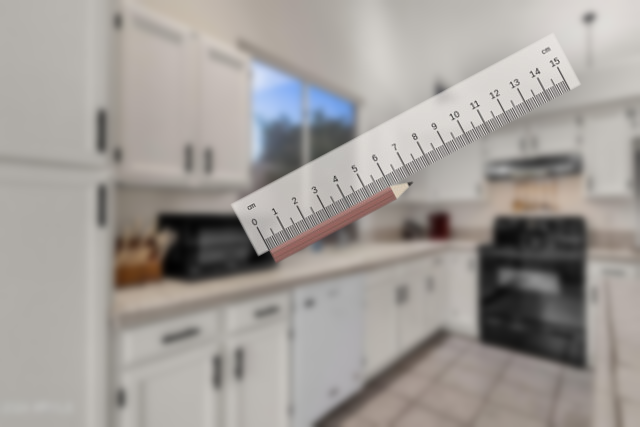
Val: 7
